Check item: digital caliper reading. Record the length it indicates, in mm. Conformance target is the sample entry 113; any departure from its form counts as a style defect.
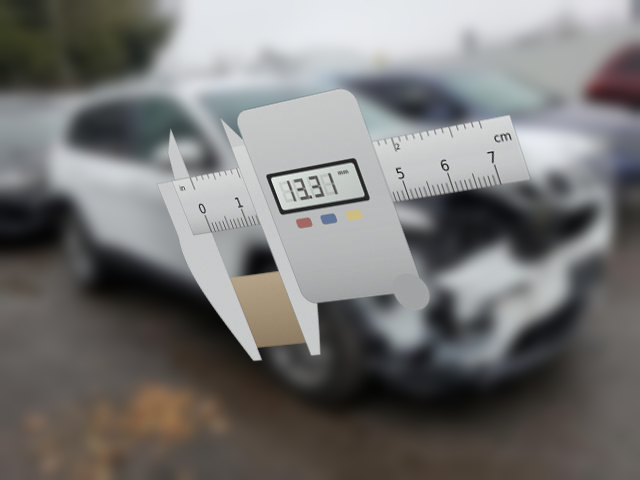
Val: 13.31
